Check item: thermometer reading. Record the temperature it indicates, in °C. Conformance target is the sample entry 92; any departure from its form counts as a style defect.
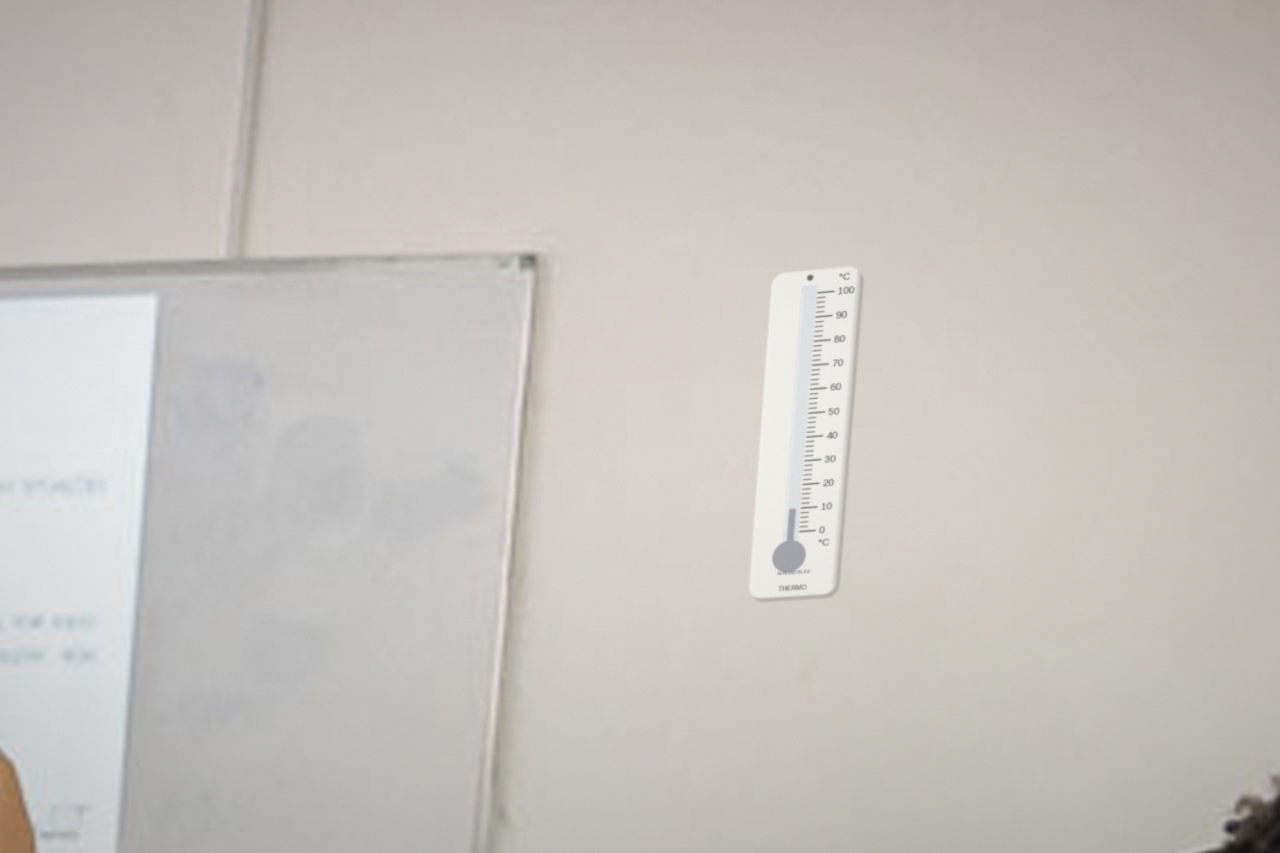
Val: 10
